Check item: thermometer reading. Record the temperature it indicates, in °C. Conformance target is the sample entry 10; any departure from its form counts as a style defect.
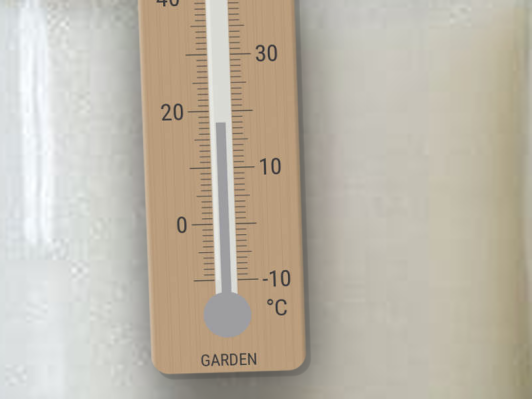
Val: 18
